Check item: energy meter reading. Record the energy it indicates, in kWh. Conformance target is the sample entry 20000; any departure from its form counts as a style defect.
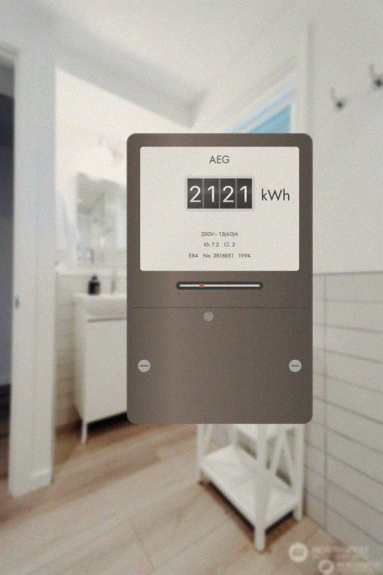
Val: 2121
